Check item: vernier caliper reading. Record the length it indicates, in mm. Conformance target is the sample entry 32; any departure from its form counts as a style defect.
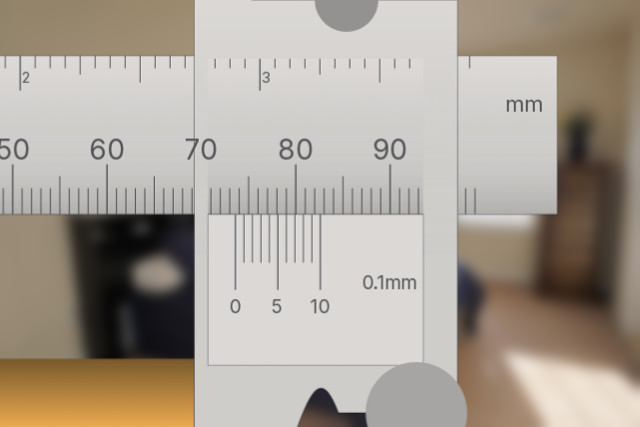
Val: 73.6
